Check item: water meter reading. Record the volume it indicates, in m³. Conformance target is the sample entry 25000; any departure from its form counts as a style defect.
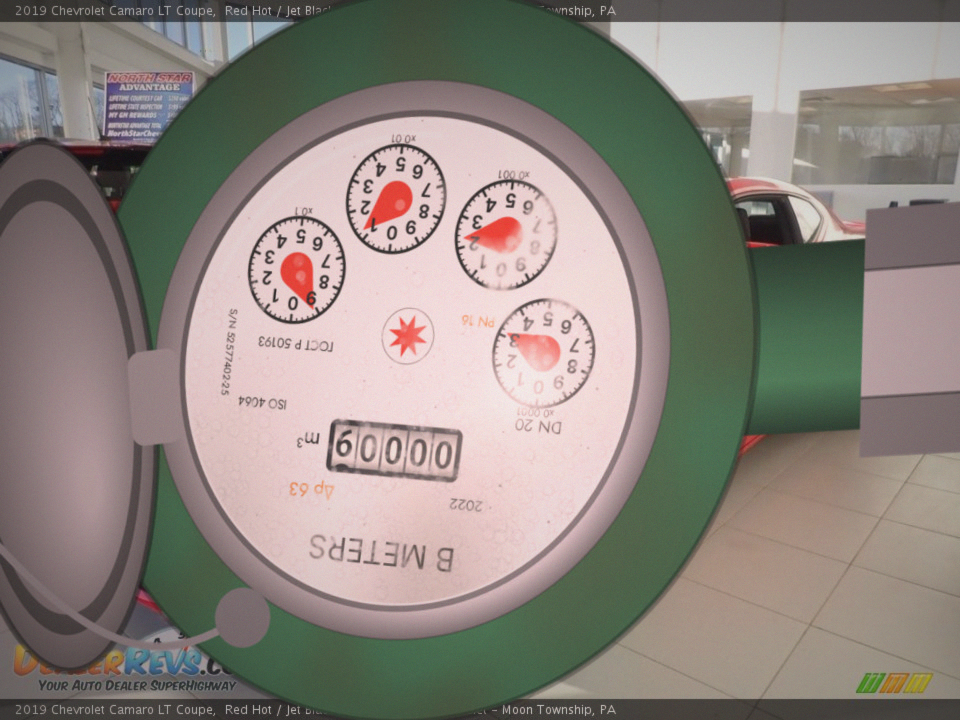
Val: 8.9123
